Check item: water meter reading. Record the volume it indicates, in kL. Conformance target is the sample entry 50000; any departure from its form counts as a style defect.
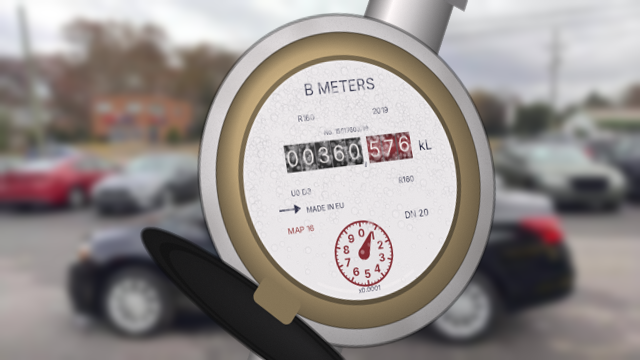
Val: 360.5760
